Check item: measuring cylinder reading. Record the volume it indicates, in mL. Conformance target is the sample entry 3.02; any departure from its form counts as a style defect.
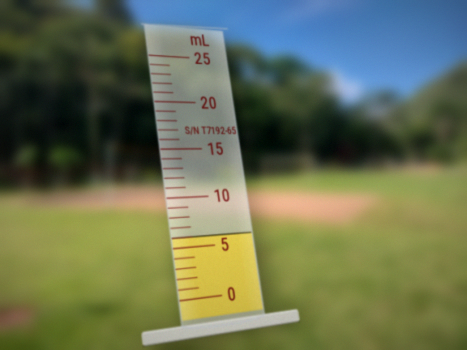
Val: 6
